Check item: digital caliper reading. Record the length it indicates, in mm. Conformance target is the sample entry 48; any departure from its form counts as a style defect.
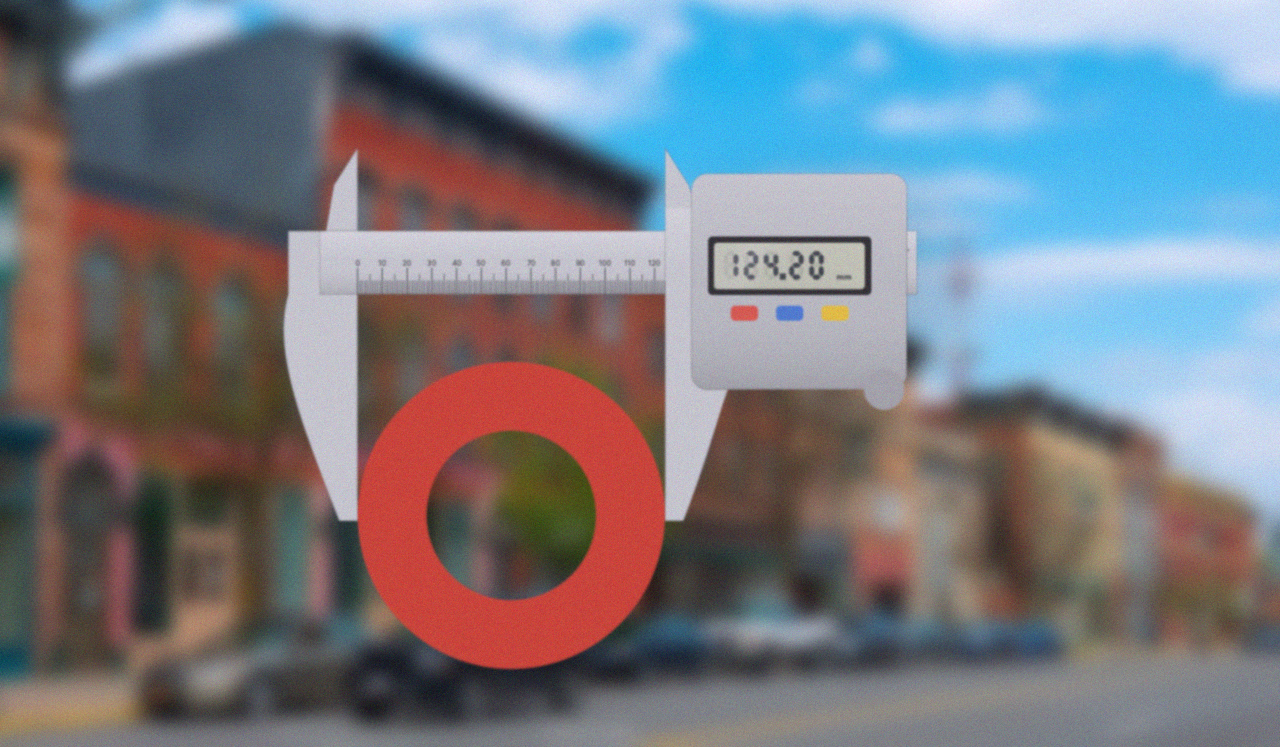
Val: 124.20
